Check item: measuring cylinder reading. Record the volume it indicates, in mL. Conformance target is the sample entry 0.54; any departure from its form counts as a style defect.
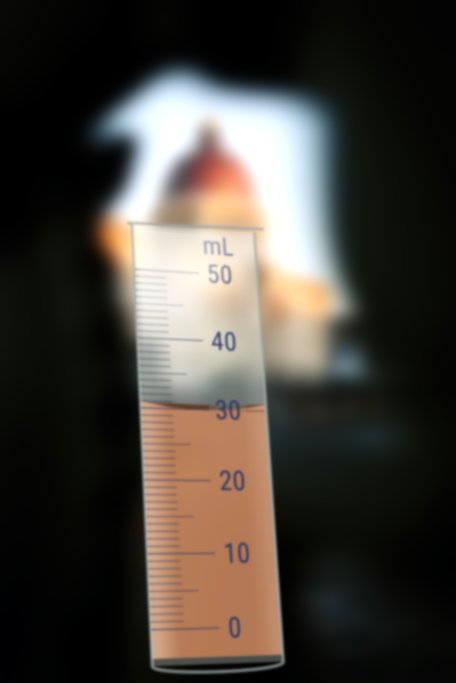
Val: 30
